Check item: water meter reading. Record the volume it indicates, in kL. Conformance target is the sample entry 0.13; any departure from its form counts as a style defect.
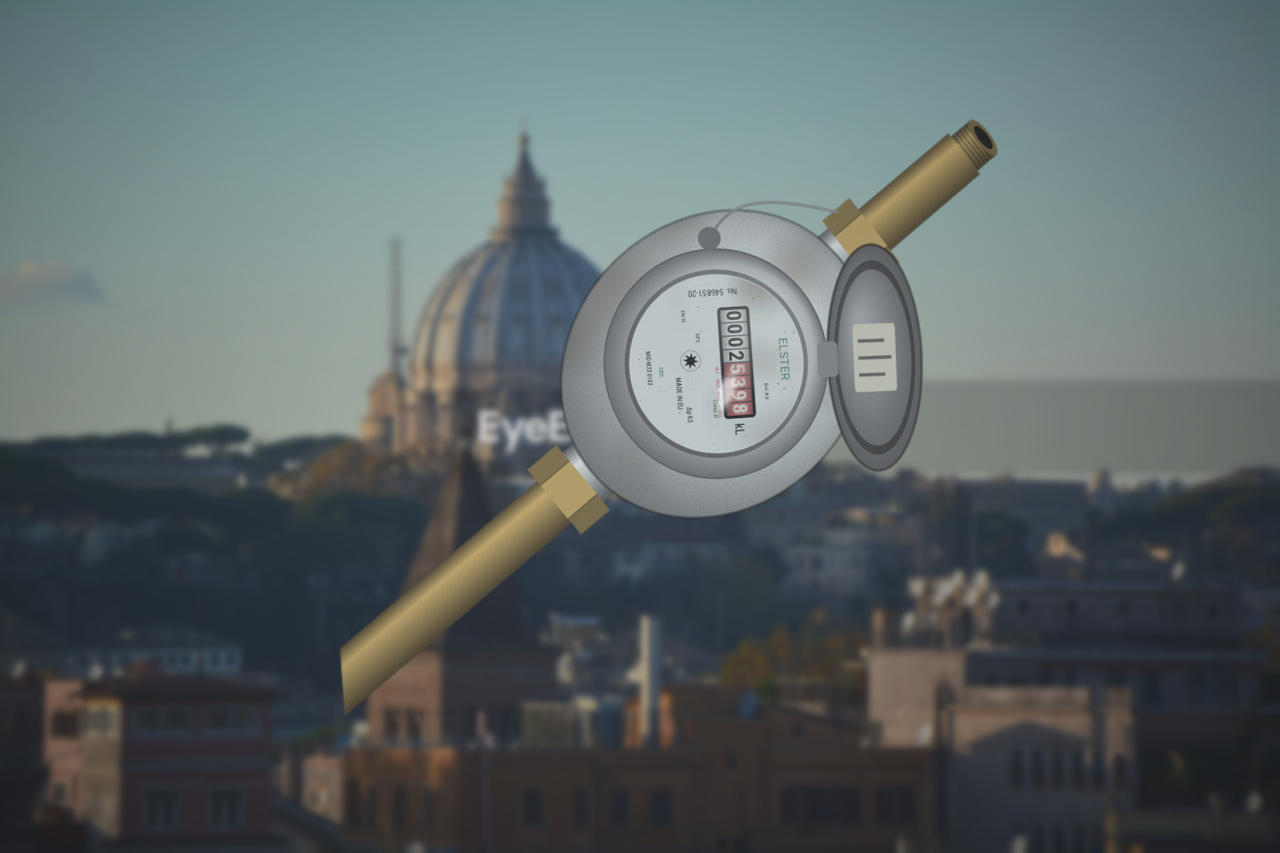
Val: 2.5398
